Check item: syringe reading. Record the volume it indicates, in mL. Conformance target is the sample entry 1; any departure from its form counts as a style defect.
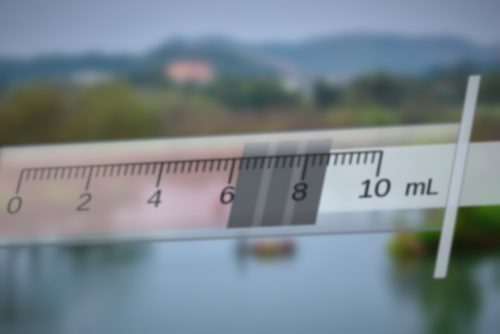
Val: 6.2
